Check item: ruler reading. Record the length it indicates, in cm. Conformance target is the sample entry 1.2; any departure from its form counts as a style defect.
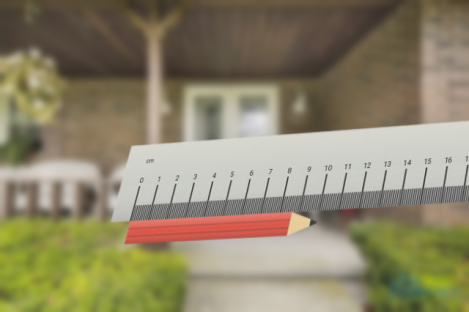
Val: 10
